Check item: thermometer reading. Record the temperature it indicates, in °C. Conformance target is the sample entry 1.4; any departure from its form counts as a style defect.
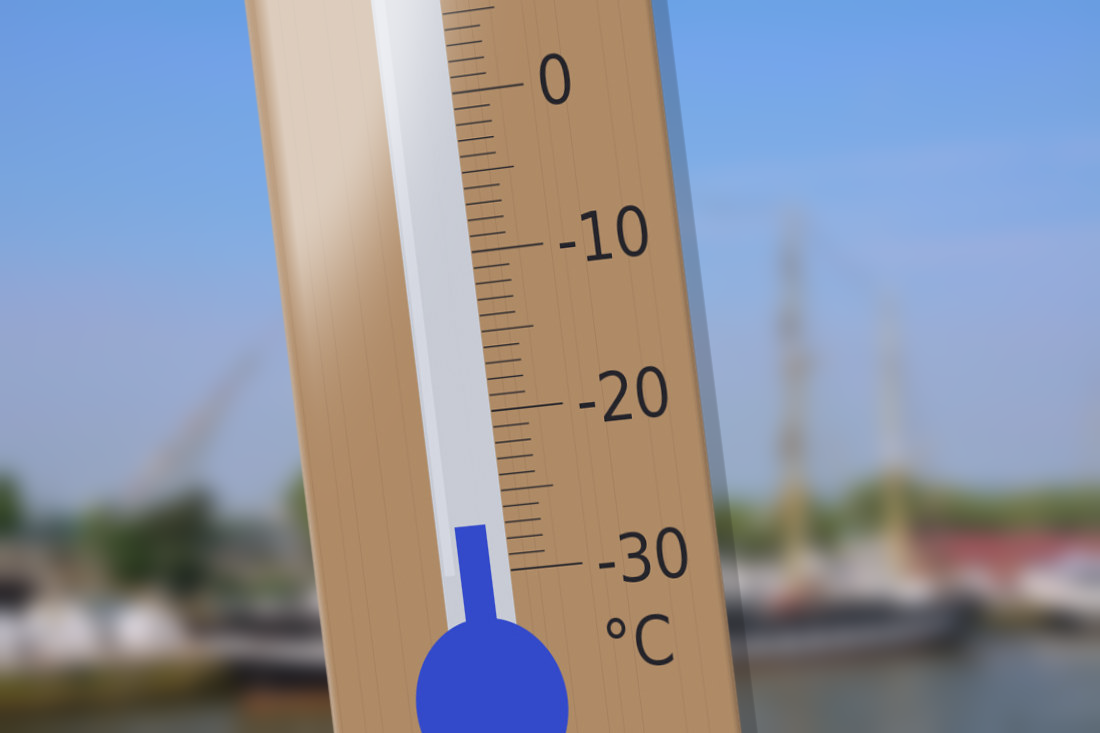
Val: -27
